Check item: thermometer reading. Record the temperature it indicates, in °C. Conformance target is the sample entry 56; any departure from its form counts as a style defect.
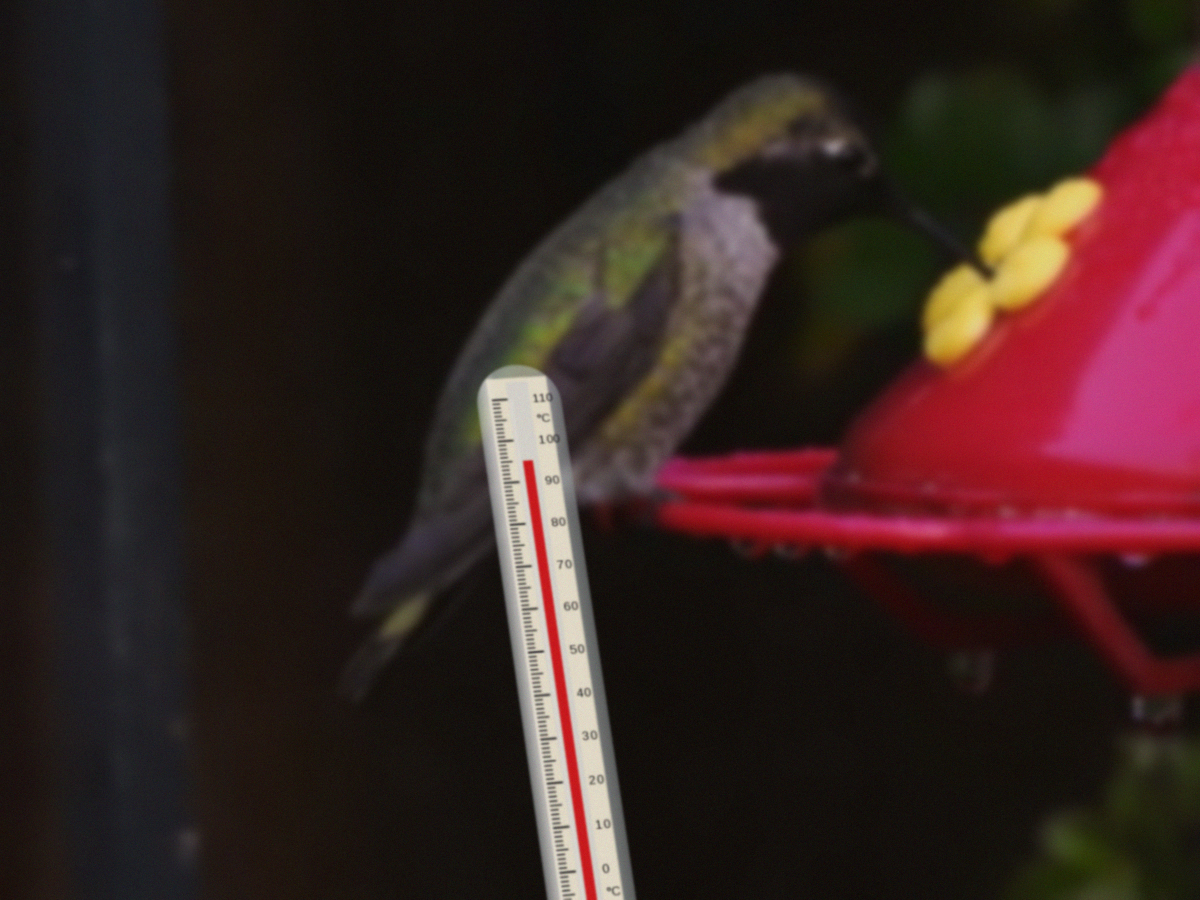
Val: 95
